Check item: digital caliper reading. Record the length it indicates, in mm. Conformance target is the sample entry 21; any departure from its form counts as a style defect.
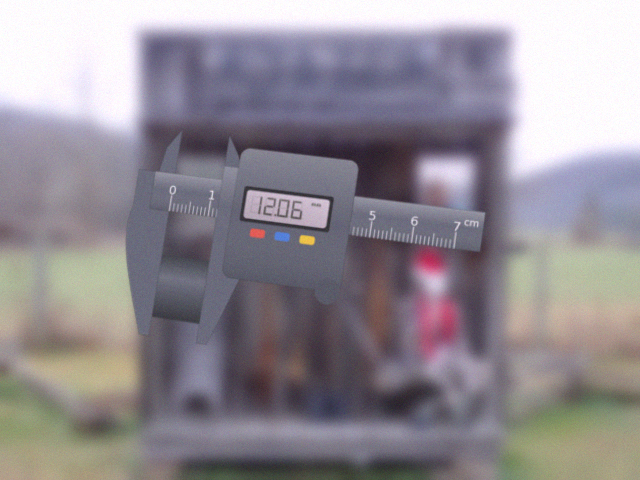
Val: 12.06
